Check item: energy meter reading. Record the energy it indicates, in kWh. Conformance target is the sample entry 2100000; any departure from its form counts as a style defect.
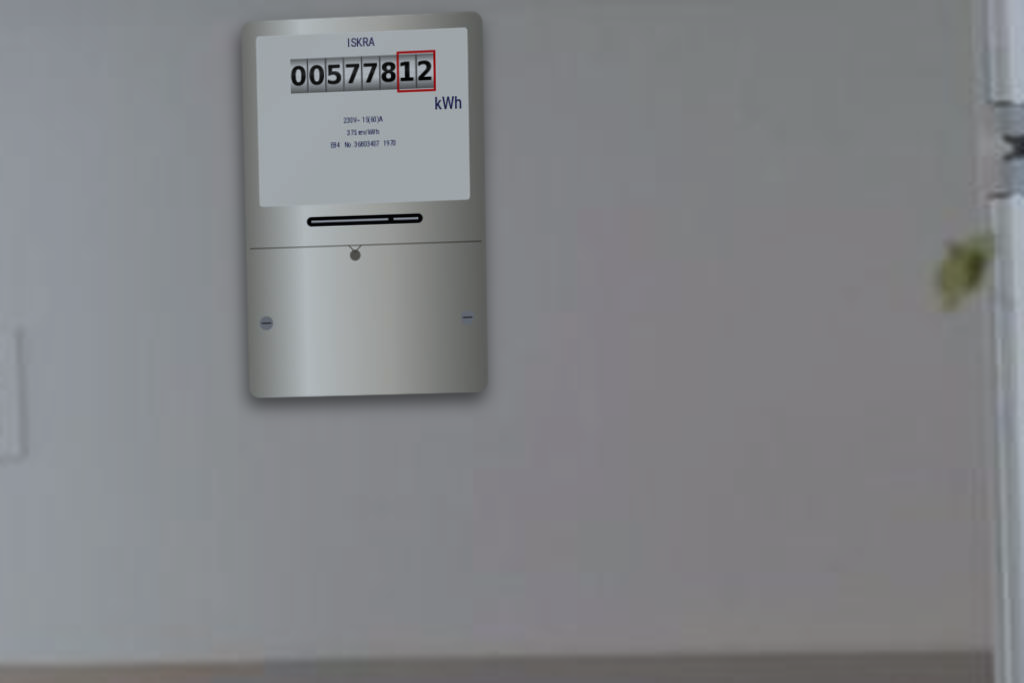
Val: 5778.12
